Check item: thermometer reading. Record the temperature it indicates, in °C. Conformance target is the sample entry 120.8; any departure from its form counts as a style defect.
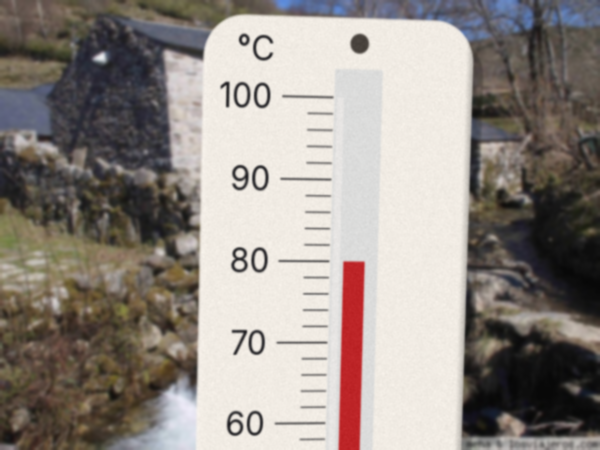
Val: 80
